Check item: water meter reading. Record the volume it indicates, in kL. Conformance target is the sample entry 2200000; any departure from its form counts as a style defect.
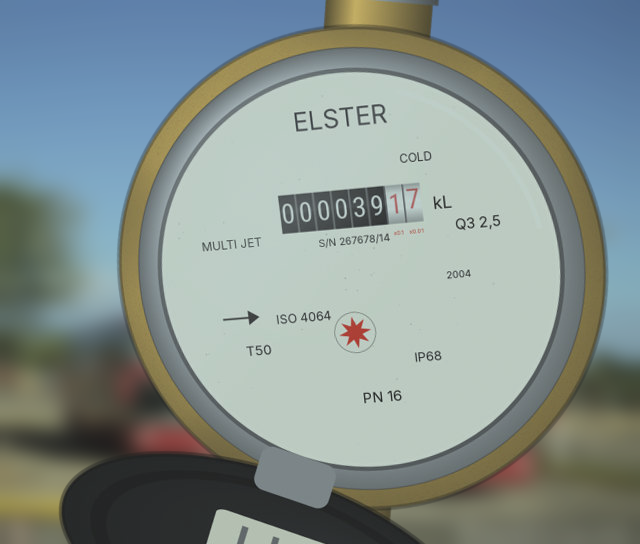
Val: 39.17
